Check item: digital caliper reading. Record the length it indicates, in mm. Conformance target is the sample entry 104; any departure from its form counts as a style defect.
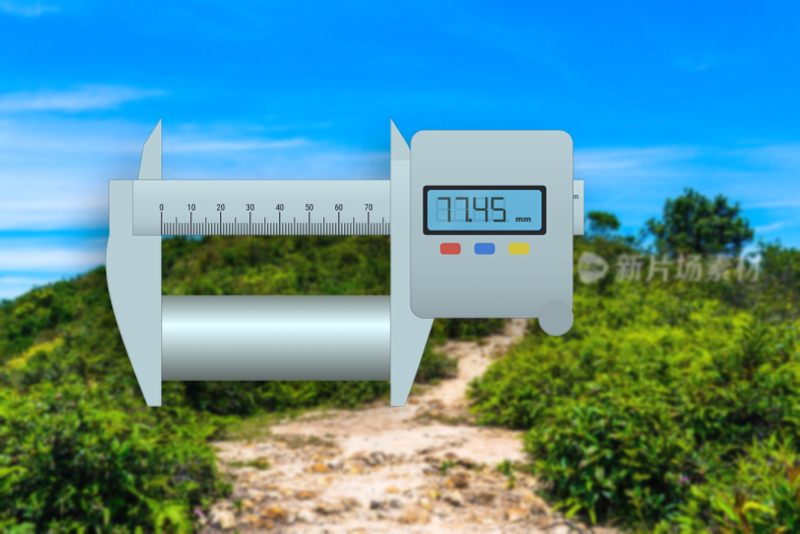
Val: 77.45
